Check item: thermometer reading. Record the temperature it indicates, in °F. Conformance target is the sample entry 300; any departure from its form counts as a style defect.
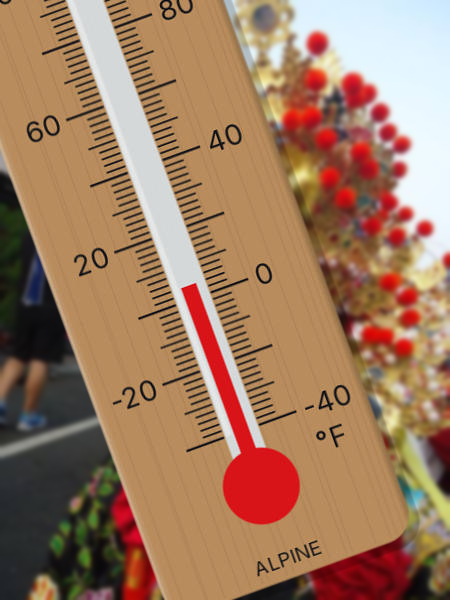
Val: 4
